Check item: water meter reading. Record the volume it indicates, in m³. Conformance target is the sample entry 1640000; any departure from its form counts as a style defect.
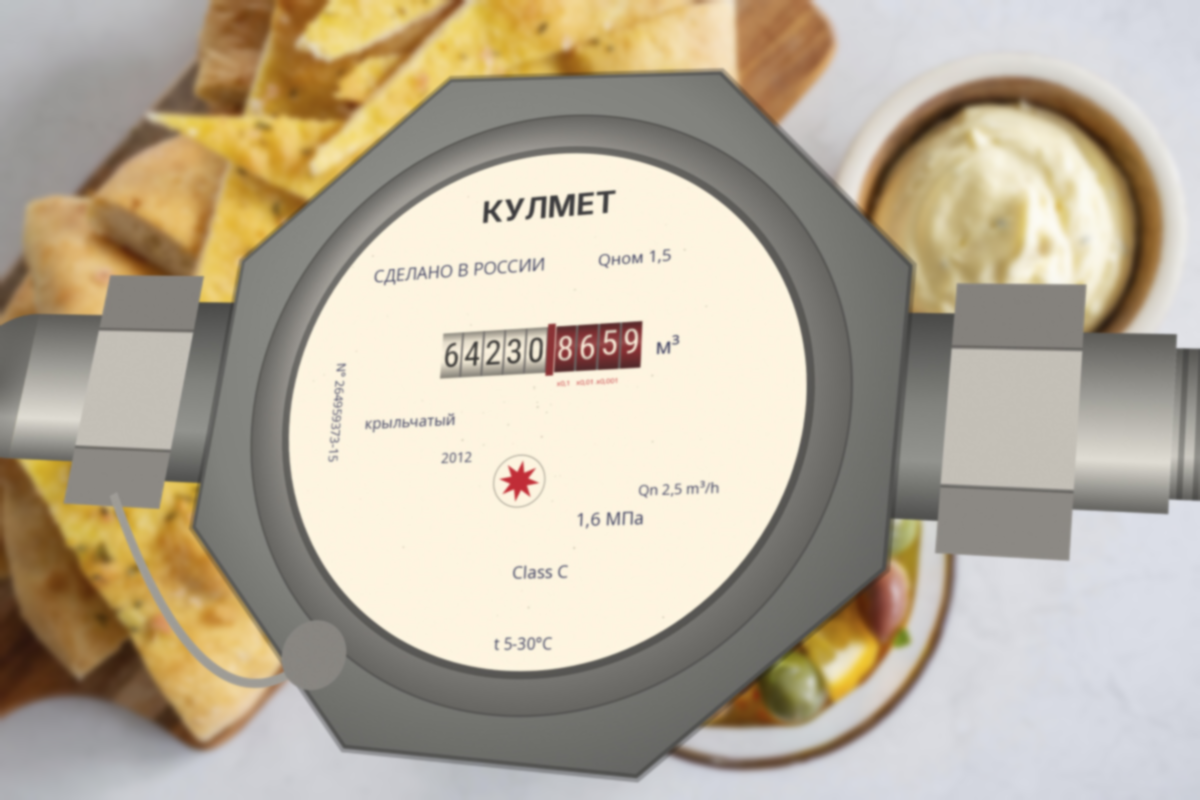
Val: 64230.8659
